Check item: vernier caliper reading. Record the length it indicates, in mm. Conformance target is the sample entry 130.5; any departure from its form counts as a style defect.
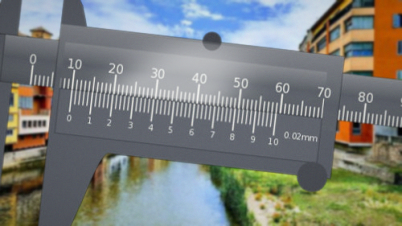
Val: 10.0
